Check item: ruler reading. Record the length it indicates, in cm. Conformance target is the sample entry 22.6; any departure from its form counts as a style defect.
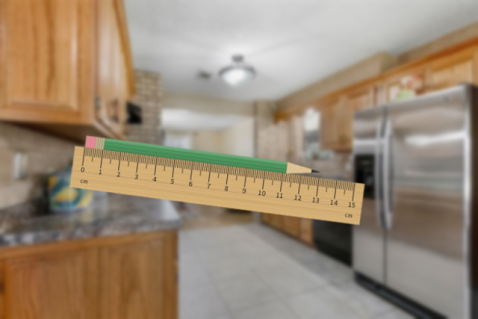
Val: 13
